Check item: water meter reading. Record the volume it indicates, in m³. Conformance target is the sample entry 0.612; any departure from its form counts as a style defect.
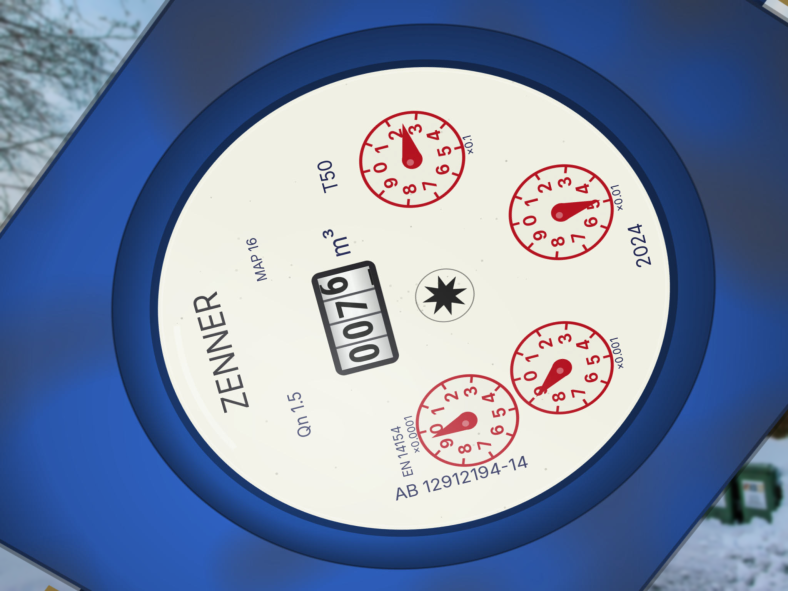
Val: 76.2489
